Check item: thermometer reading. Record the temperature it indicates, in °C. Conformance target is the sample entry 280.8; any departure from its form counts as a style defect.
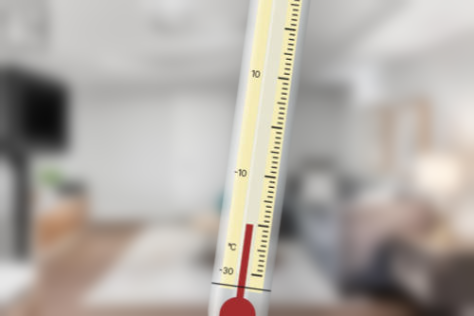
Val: -20
